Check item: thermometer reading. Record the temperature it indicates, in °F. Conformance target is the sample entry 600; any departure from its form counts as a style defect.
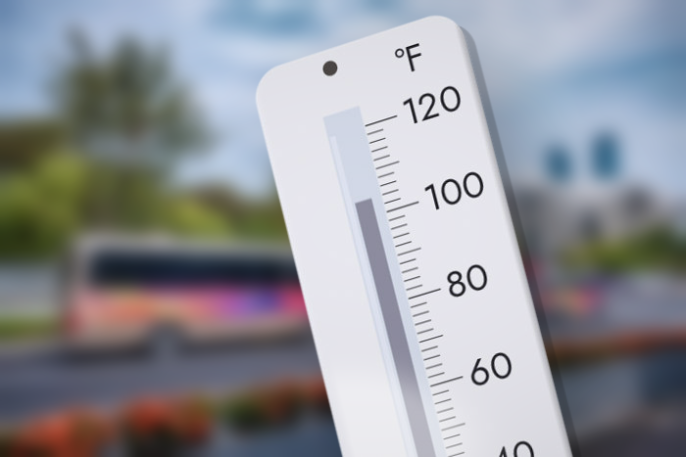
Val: 104
